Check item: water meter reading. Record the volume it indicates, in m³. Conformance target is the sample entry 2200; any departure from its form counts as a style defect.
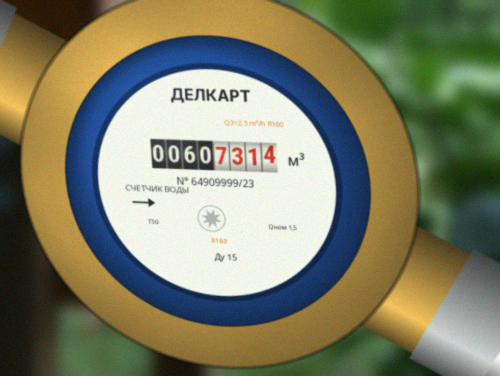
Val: 60.7314
